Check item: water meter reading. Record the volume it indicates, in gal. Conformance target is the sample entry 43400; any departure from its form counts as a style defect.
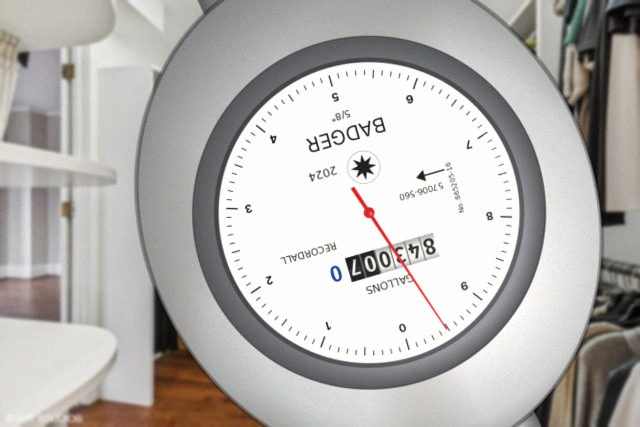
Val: 8430069.5
